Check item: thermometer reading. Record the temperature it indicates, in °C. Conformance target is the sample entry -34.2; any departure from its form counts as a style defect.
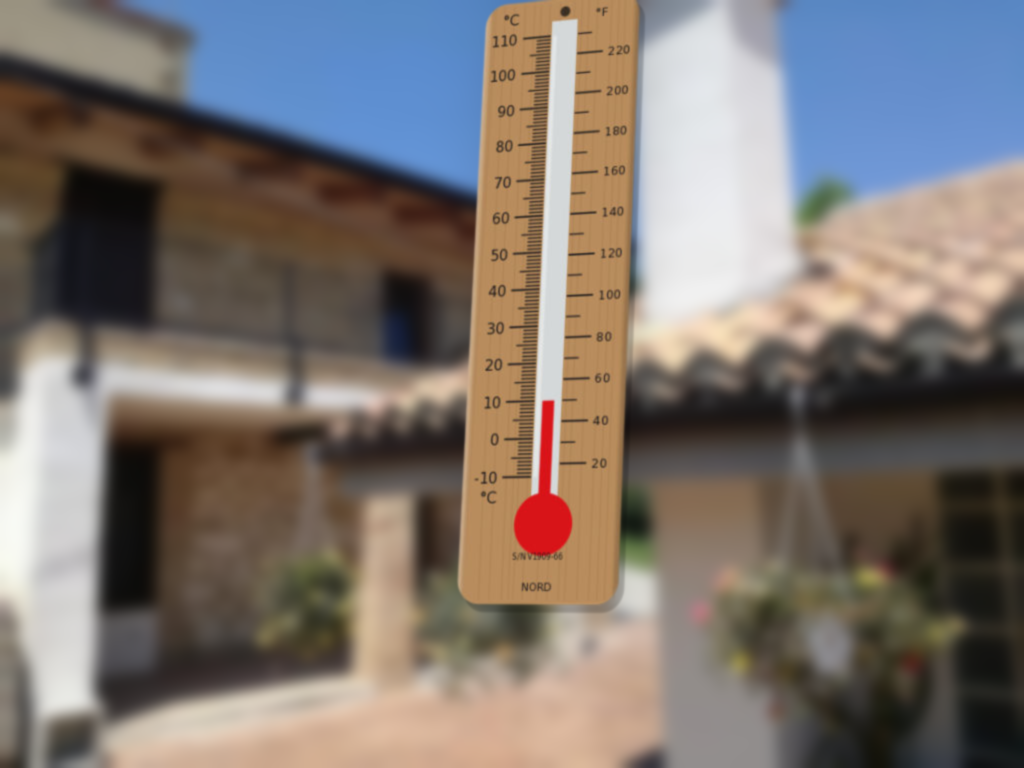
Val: 10
